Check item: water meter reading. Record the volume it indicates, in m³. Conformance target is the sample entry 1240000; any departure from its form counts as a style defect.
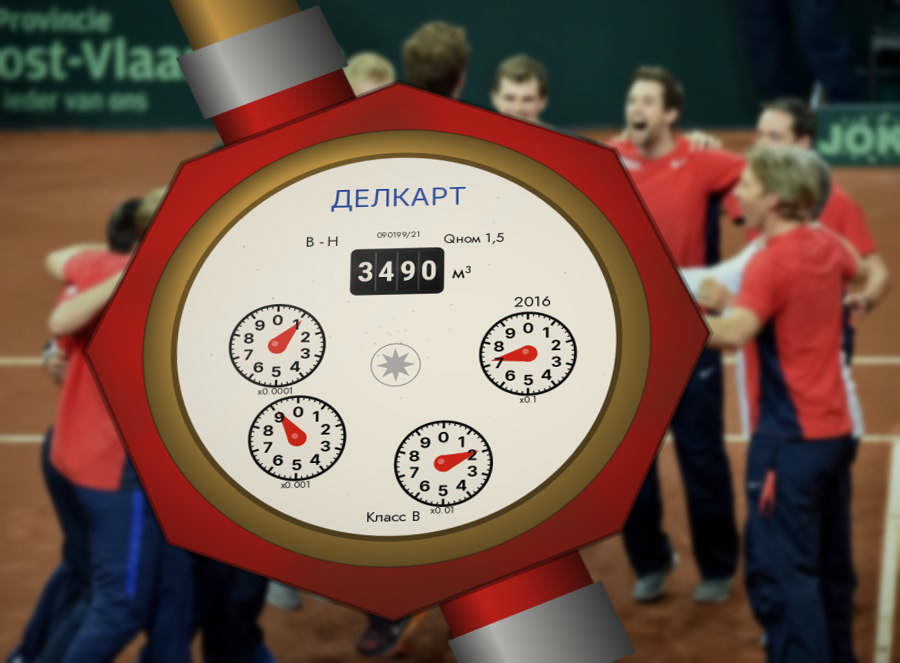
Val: 3490.7191
